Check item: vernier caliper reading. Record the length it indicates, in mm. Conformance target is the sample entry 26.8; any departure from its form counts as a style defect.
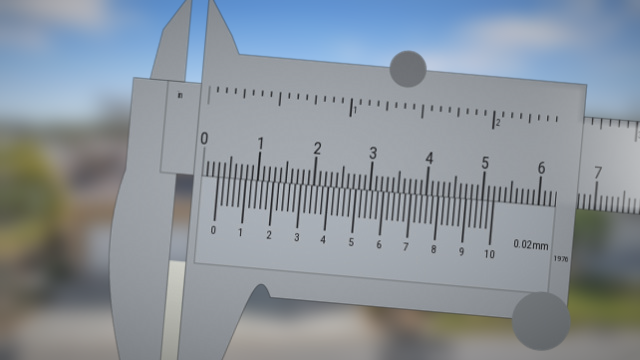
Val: 3.0
